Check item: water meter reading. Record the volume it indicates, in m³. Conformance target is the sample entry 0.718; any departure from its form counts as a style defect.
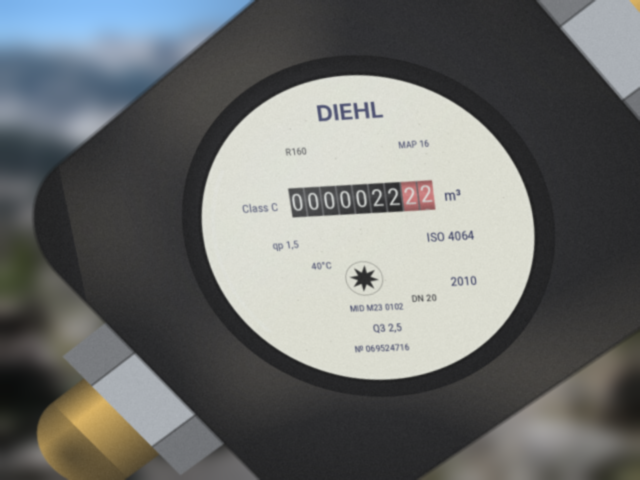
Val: 22.22
